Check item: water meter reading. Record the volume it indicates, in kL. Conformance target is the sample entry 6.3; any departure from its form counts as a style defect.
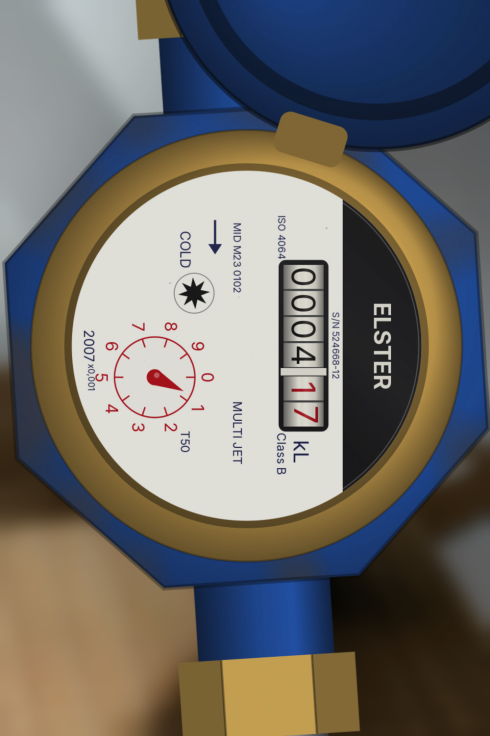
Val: 4.170
